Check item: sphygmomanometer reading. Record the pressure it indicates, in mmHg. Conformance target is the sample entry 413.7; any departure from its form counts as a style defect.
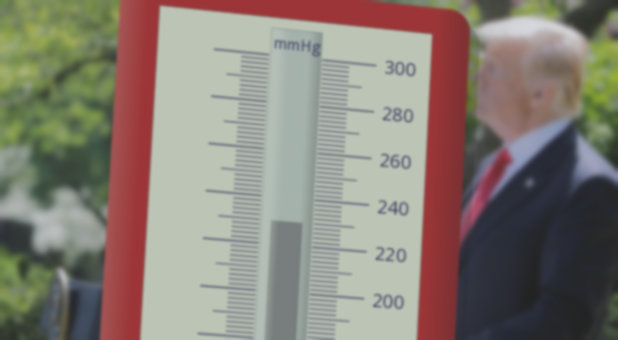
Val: 230
